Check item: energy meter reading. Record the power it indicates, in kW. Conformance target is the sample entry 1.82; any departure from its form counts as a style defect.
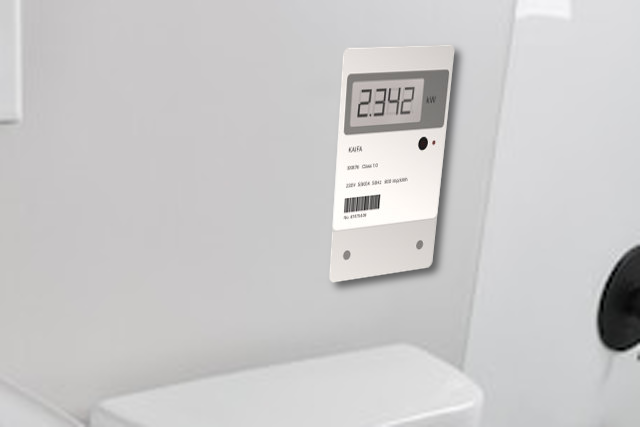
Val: 2.342
